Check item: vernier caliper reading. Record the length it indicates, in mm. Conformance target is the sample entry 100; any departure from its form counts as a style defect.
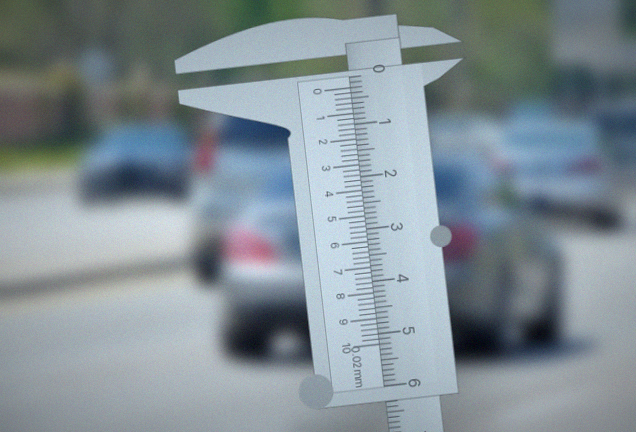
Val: 3.0
